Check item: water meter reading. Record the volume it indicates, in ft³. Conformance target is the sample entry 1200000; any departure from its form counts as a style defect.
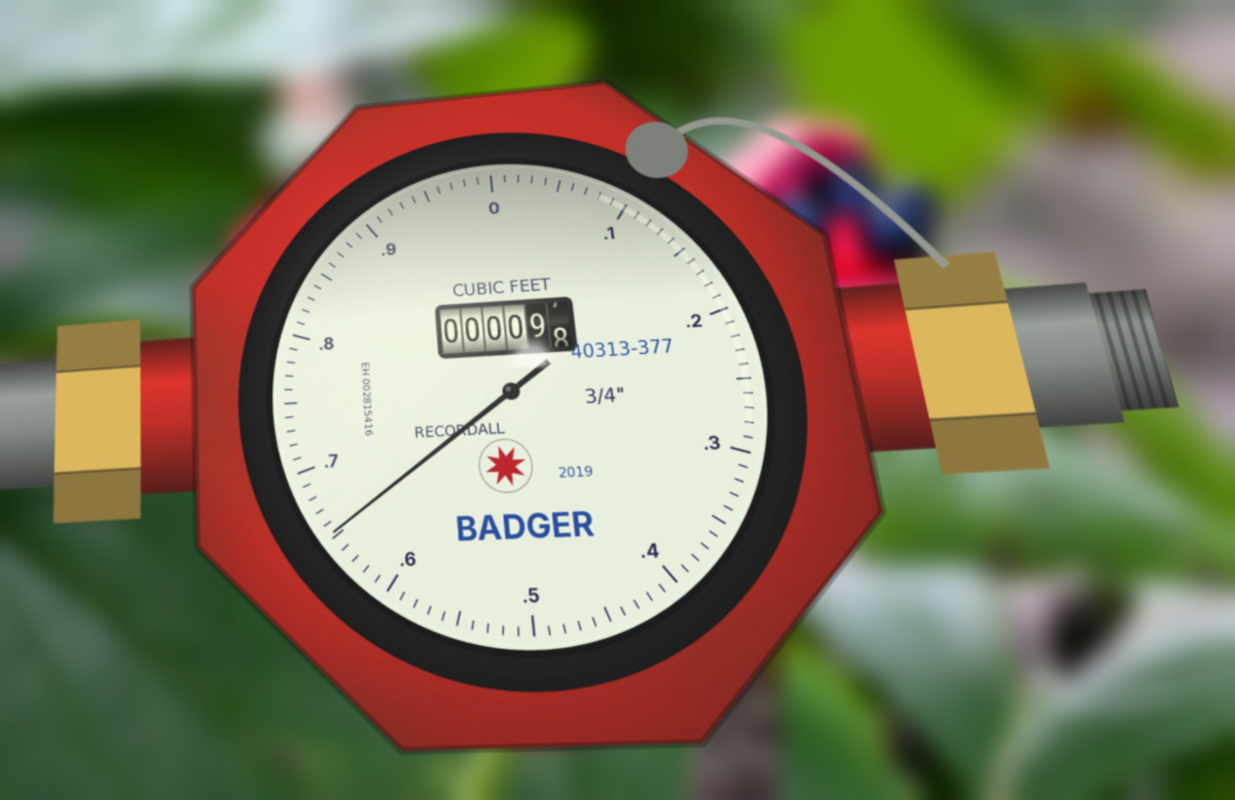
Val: 97.65
